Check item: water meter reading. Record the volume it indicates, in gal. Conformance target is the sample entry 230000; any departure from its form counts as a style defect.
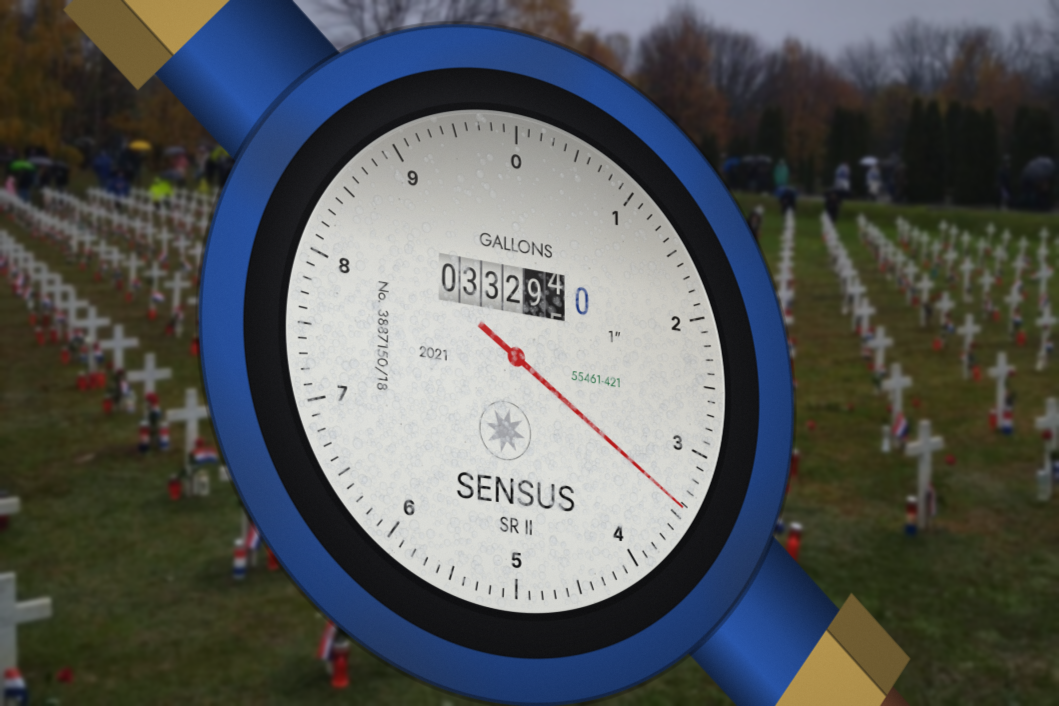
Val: 332943.4
